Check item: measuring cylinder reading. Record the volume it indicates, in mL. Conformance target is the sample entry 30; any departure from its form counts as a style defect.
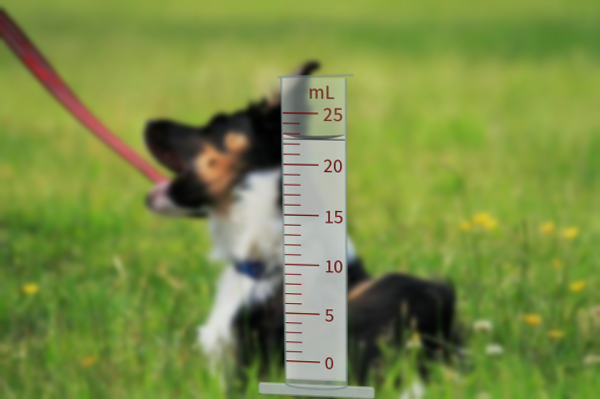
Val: 22.5
